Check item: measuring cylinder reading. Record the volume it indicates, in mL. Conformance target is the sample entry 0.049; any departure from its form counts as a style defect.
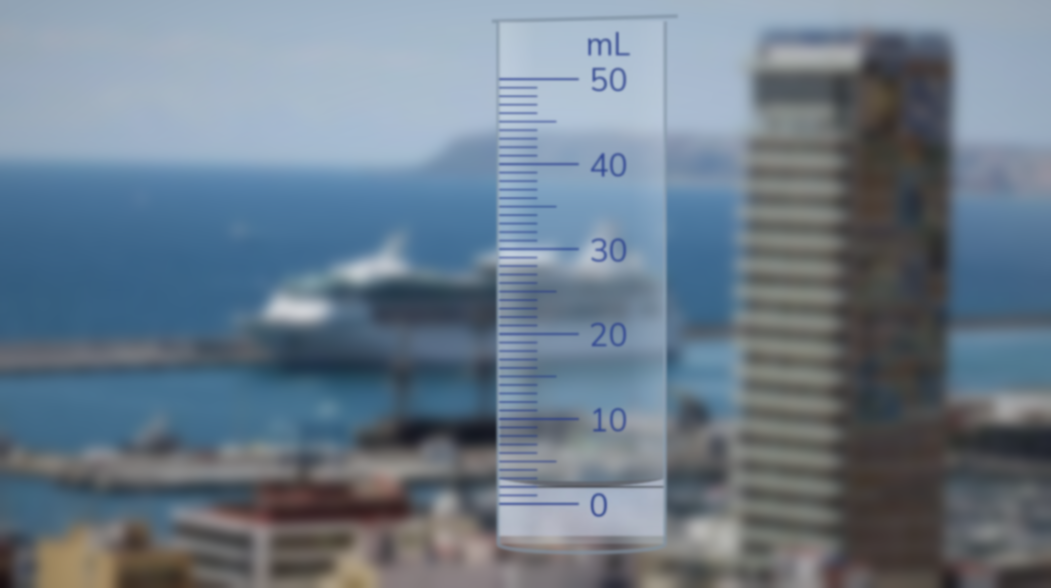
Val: 2
